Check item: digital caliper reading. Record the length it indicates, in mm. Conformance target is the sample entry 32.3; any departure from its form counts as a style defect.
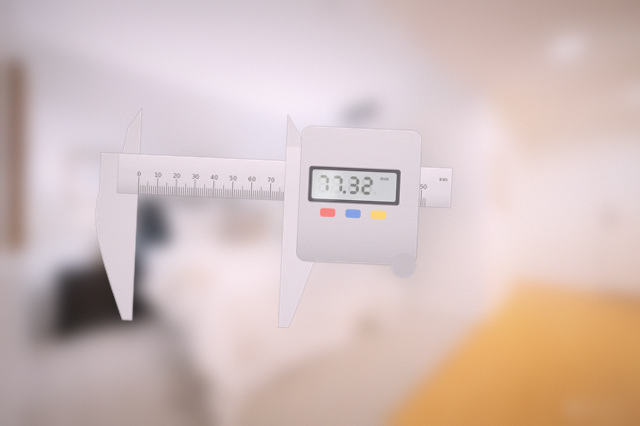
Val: 77.32
